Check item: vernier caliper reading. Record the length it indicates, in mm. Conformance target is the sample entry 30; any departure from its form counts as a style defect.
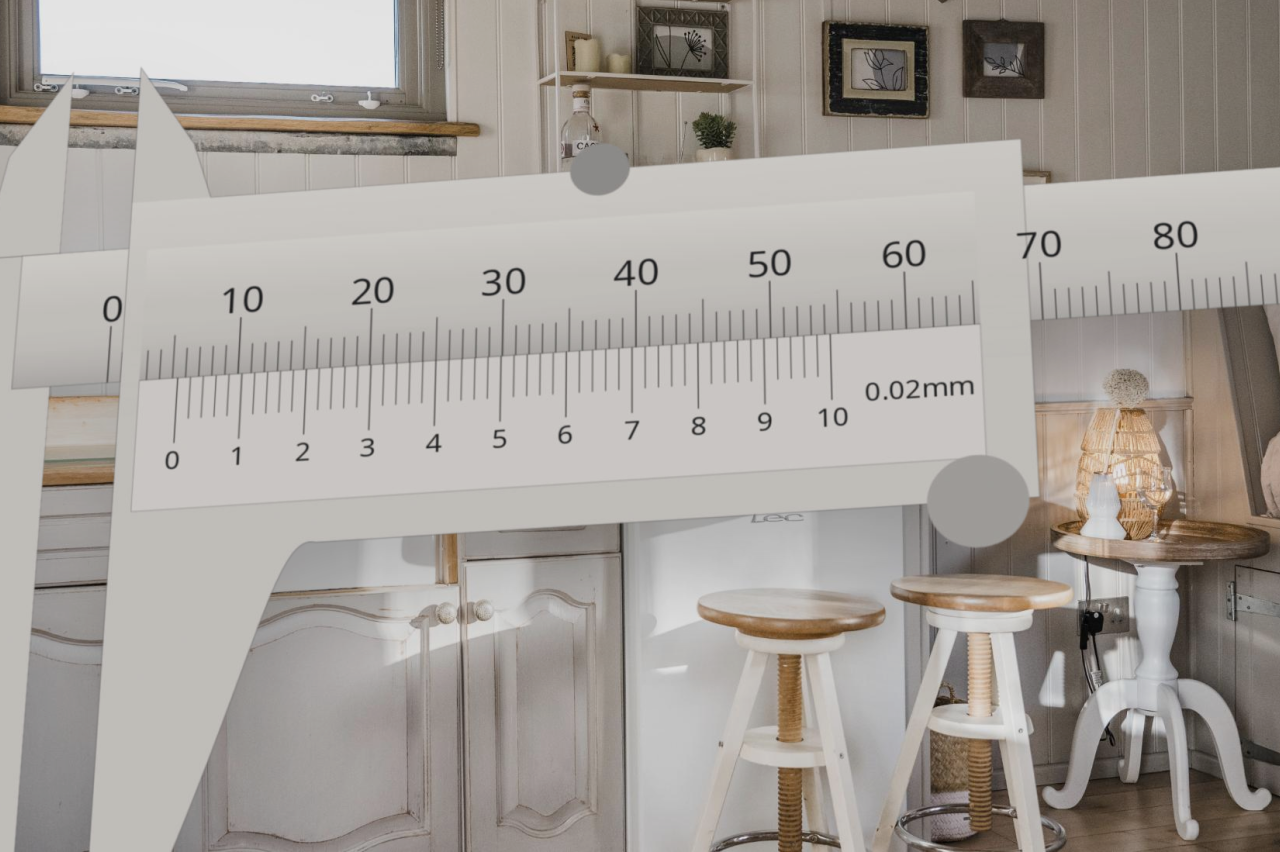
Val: 5.4
